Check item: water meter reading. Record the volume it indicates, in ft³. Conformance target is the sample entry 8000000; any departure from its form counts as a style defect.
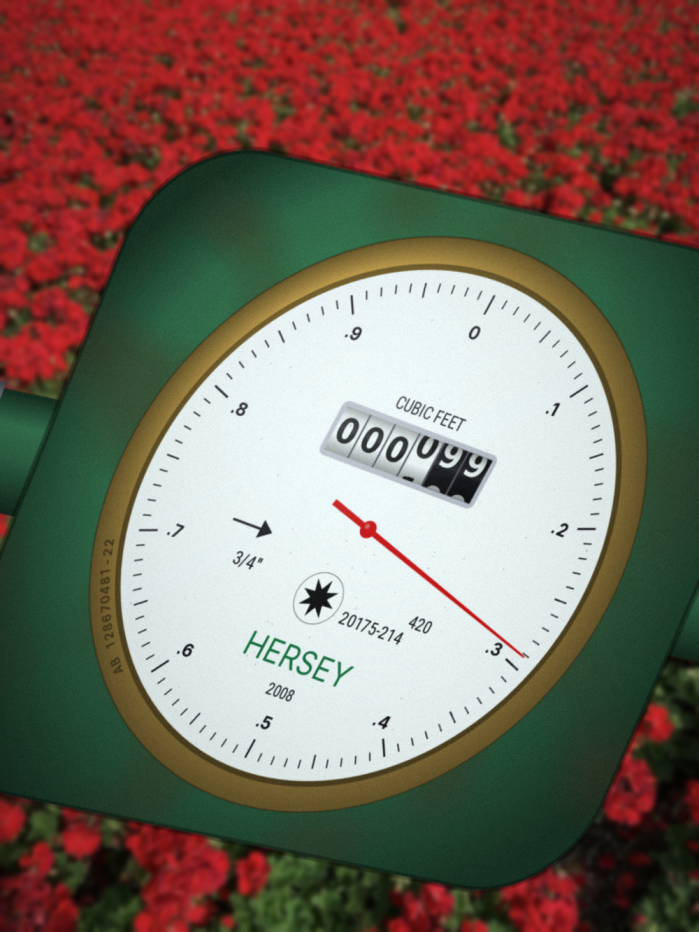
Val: 99.29
